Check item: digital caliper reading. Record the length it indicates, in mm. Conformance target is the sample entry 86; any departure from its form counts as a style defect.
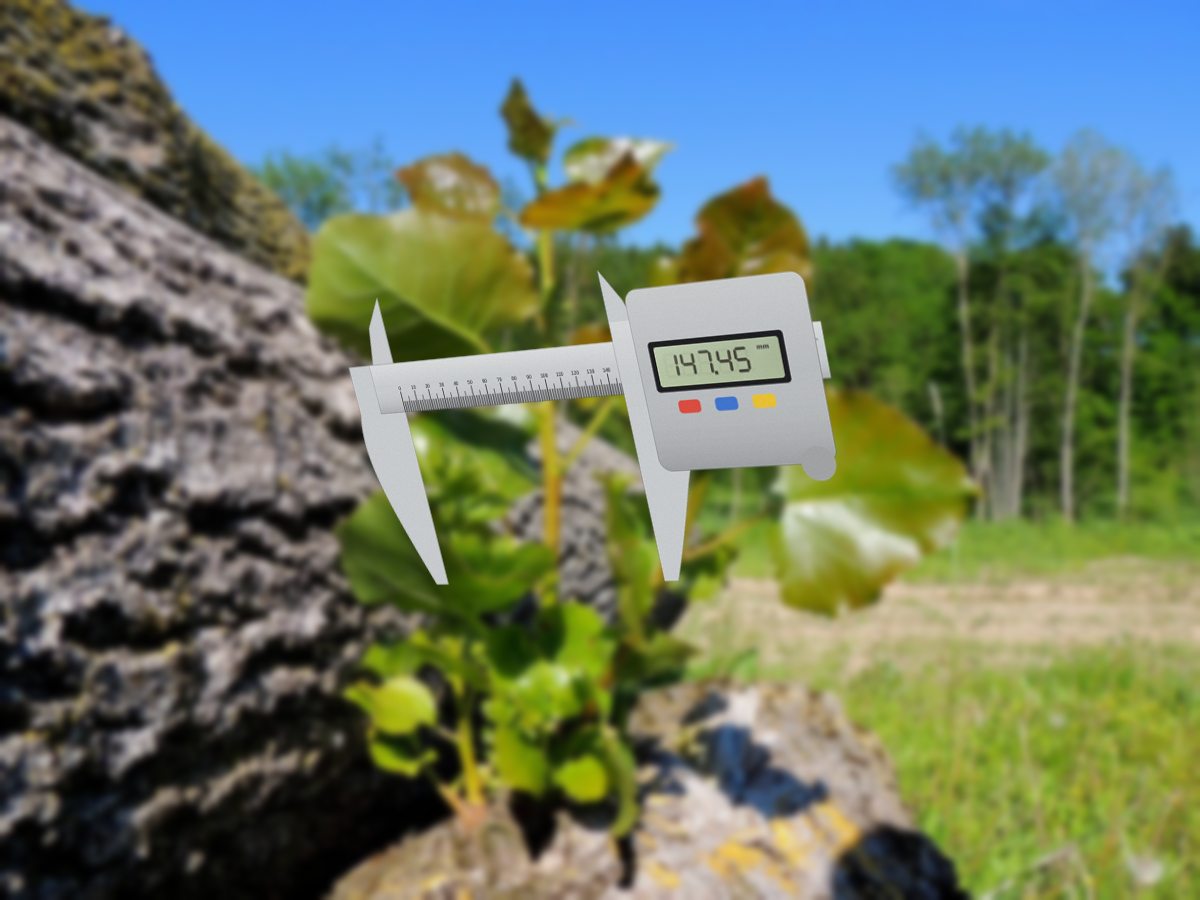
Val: 147.45
